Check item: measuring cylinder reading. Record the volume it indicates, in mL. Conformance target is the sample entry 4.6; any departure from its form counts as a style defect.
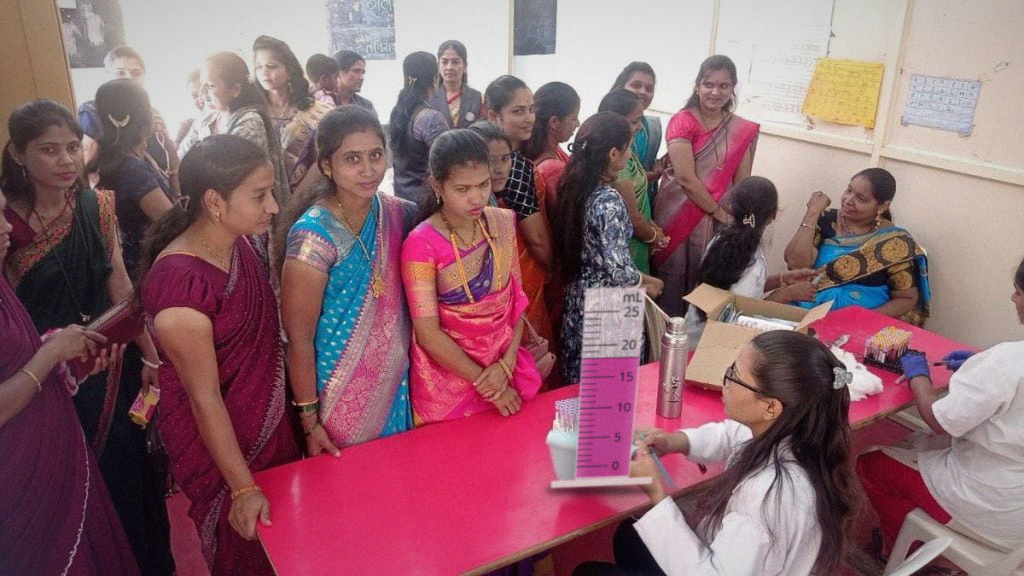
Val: 18
